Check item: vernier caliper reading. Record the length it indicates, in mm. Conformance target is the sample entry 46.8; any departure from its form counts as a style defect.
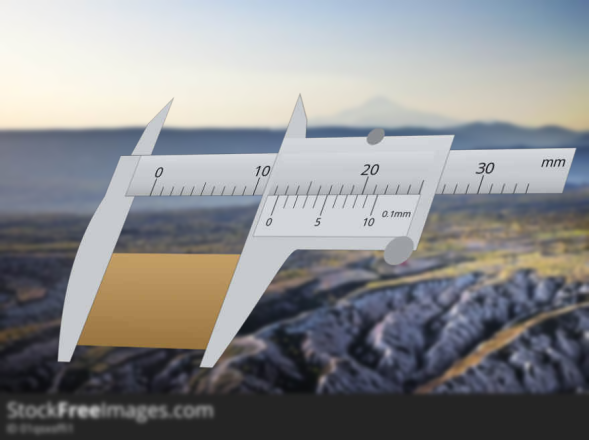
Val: 12.4
